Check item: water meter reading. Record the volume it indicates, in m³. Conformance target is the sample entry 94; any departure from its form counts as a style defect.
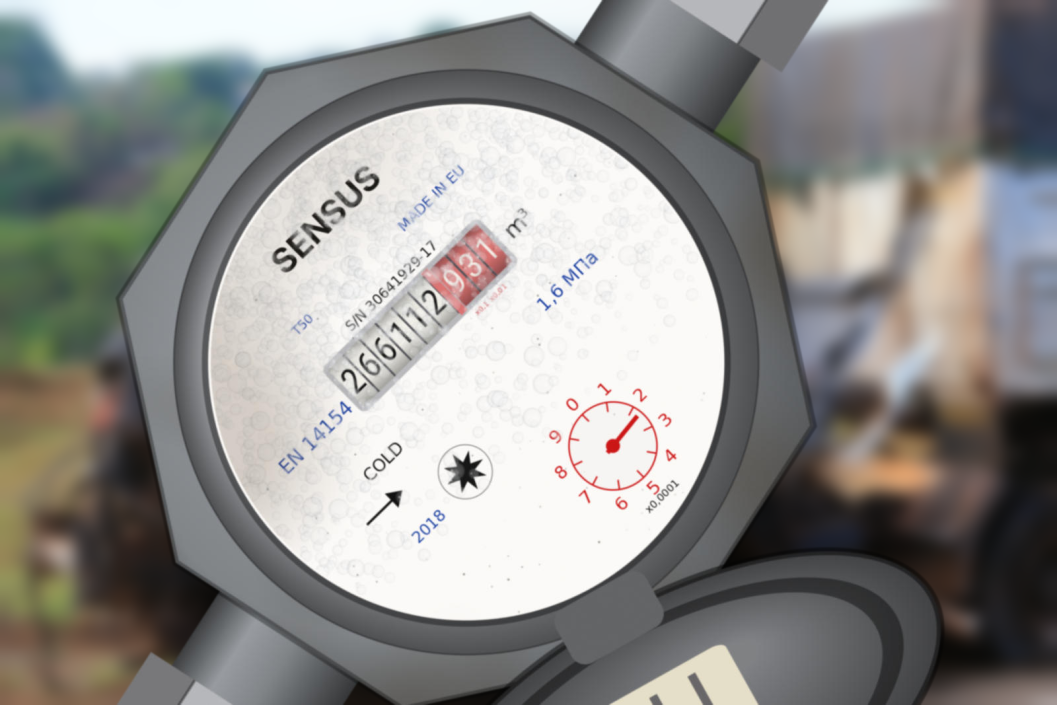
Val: 266112.9312
